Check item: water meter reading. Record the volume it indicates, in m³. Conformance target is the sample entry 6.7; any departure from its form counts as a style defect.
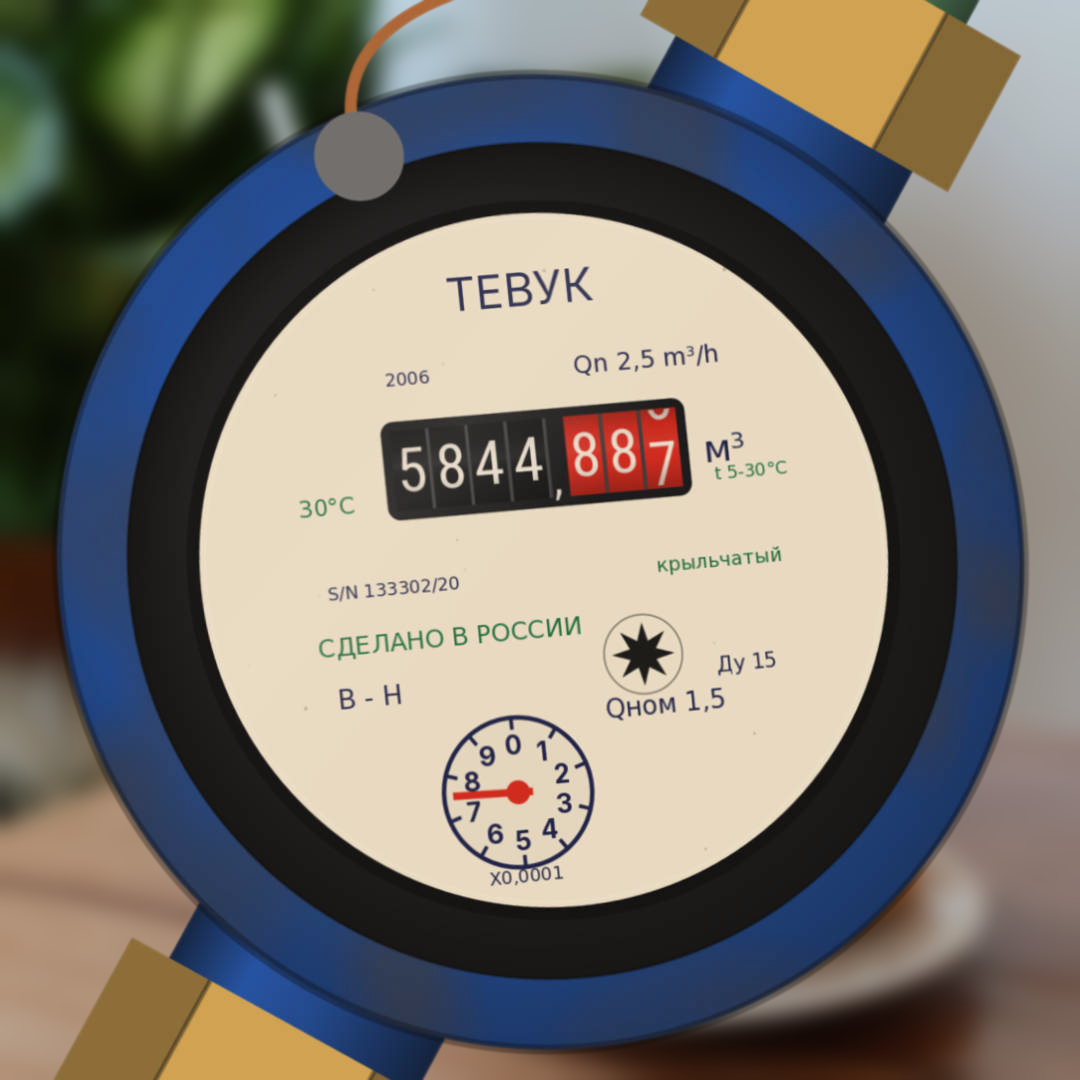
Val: 5844.8867
